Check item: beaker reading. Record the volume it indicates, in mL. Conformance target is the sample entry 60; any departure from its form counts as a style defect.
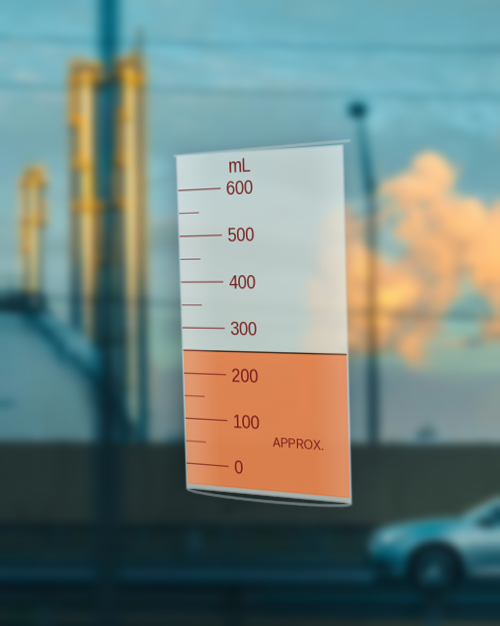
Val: 250
